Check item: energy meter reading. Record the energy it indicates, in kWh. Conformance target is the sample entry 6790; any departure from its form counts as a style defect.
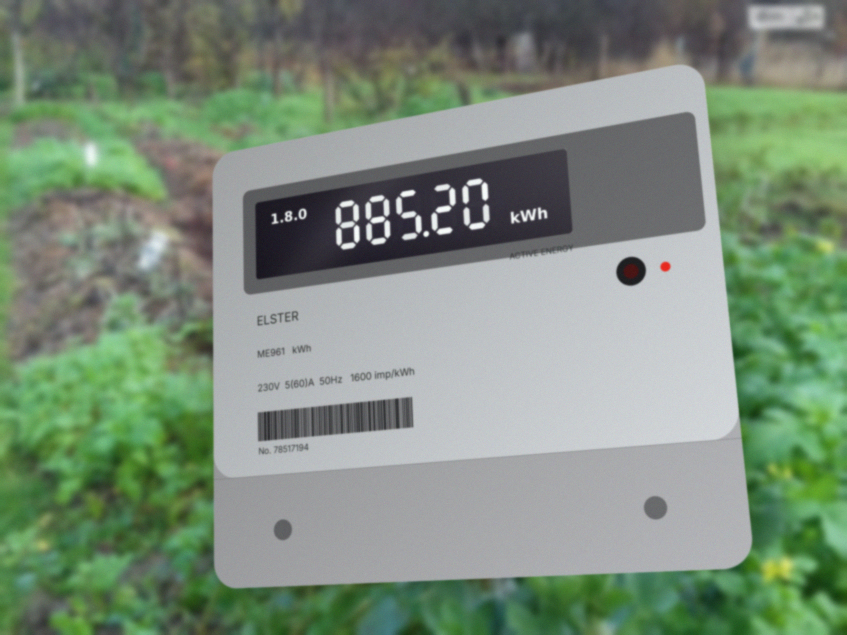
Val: 885.20
